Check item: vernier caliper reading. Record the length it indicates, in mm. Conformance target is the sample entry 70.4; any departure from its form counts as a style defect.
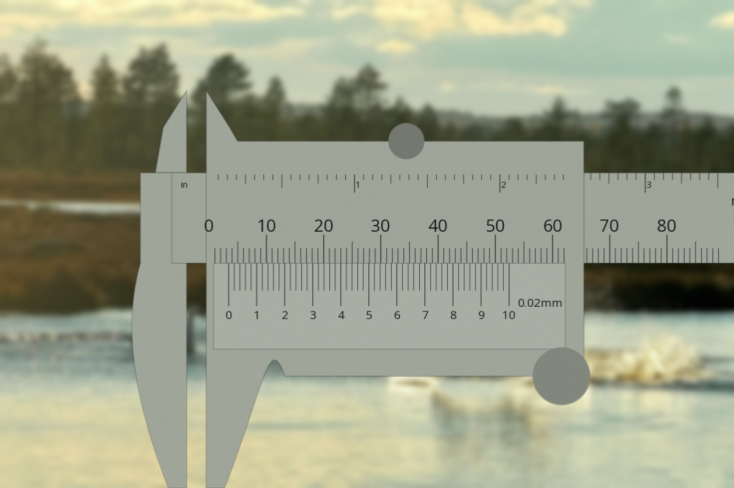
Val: 3.4
